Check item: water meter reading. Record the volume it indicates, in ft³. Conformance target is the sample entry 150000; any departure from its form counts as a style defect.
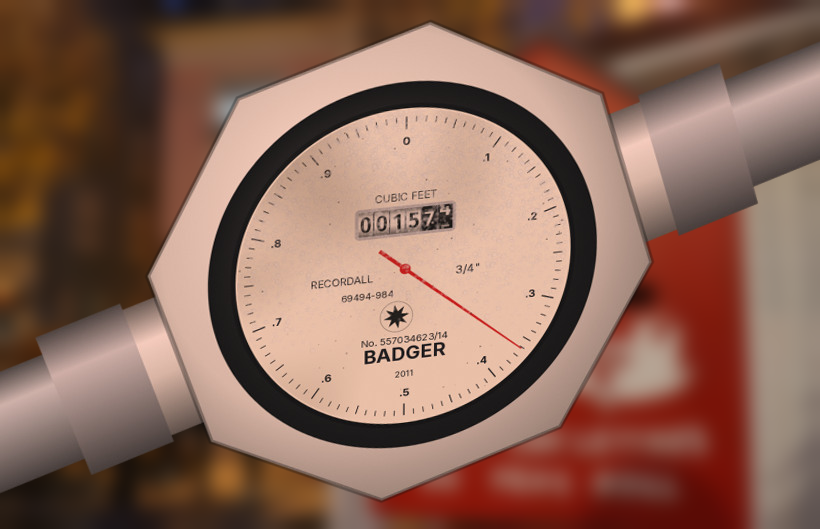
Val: 1574.36
